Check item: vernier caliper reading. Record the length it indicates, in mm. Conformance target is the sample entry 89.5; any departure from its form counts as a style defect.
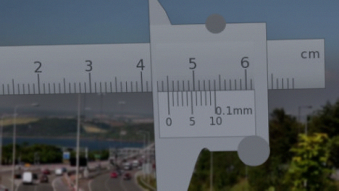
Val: 45.0
